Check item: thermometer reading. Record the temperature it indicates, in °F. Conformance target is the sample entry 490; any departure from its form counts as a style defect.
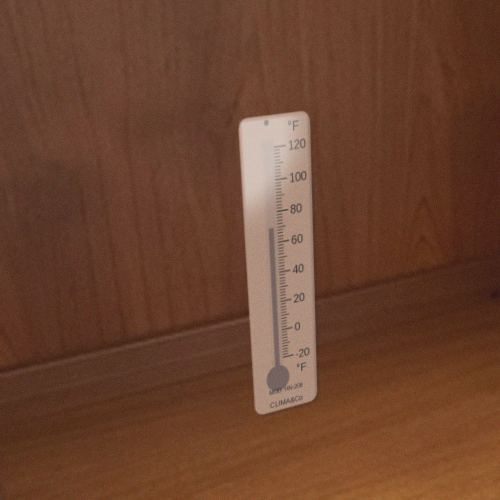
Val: 70
